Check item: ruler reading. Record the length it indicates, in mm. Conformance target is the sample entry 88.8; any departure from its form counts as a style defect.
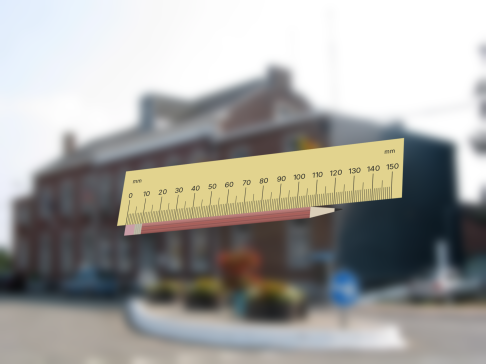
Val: 125
